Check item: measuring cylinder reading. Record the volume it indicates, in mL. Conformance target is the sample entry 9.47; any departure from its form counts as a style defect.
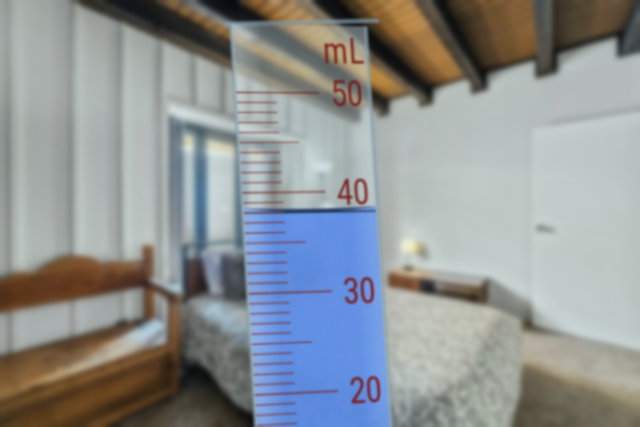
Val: 38
